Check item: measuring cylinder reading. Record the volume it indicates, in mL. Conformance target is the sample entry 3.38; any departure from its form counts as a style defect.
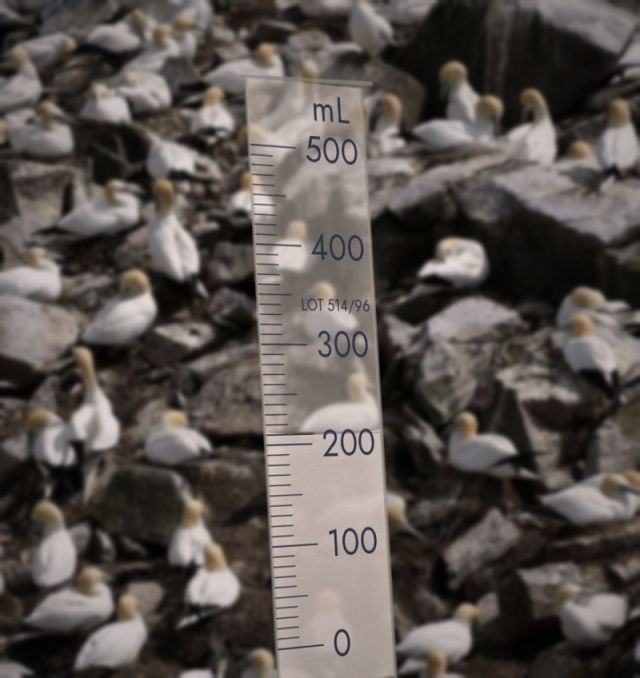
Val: 210
